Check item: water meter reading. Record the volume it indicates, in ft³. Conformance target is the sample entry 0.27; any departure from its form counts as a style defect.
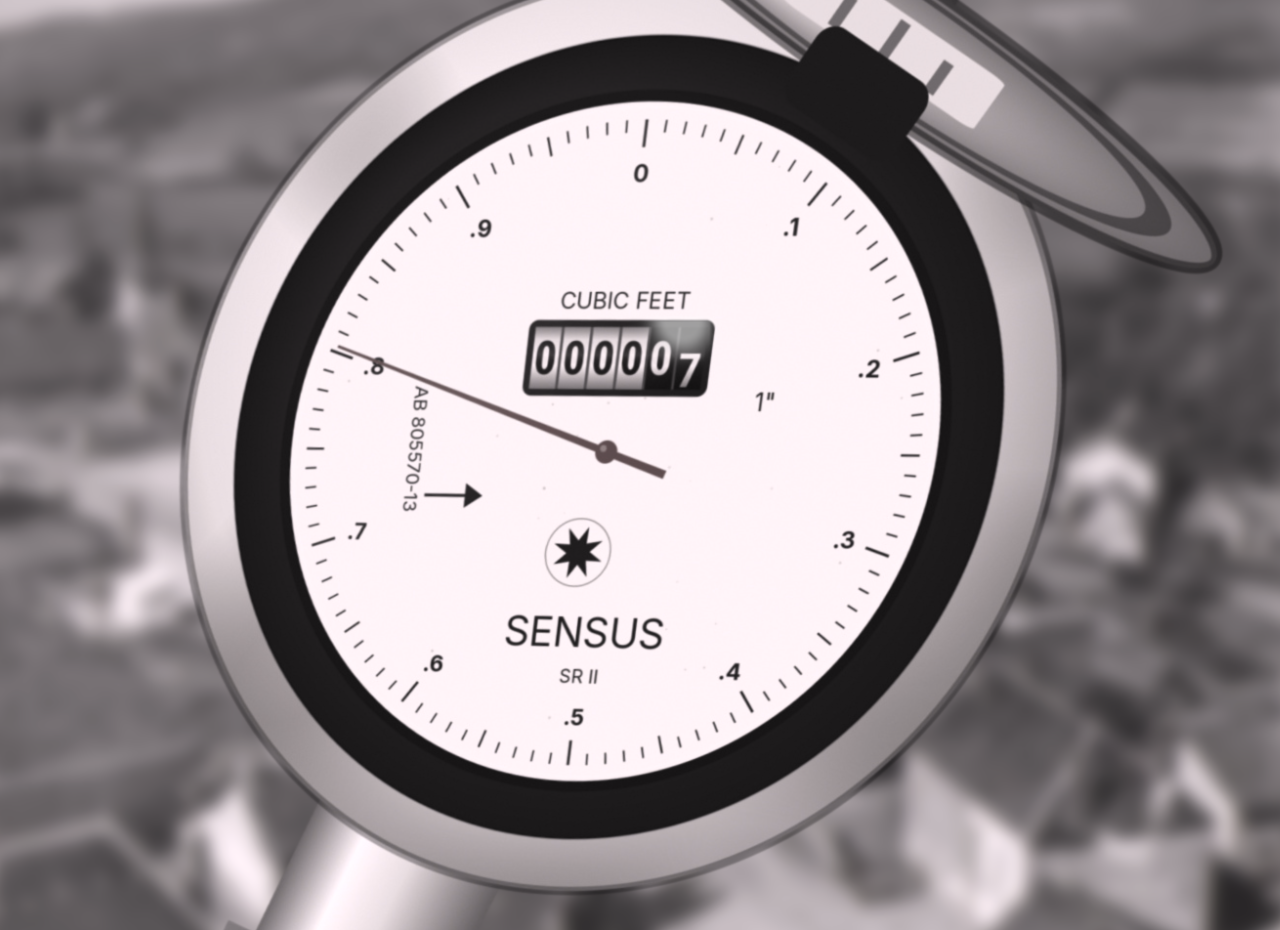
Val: 6.80
